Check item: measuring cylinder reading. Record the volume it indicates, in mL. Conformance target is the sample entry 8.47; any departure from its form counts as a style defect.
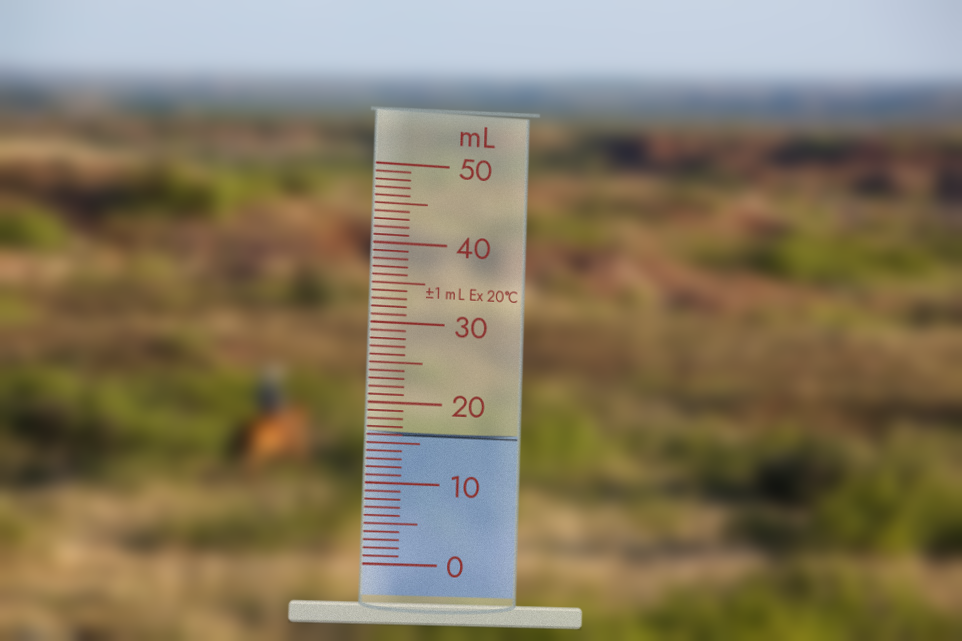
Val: 16
